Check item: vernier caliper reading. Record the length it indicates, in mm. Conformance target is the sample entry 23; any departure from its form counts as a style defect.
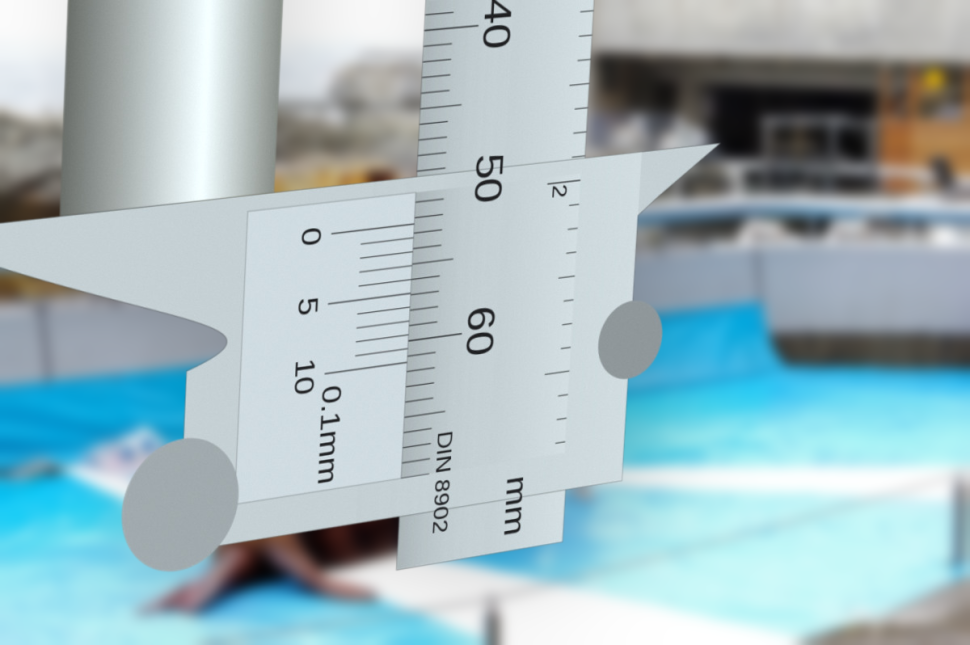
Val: 52.4
